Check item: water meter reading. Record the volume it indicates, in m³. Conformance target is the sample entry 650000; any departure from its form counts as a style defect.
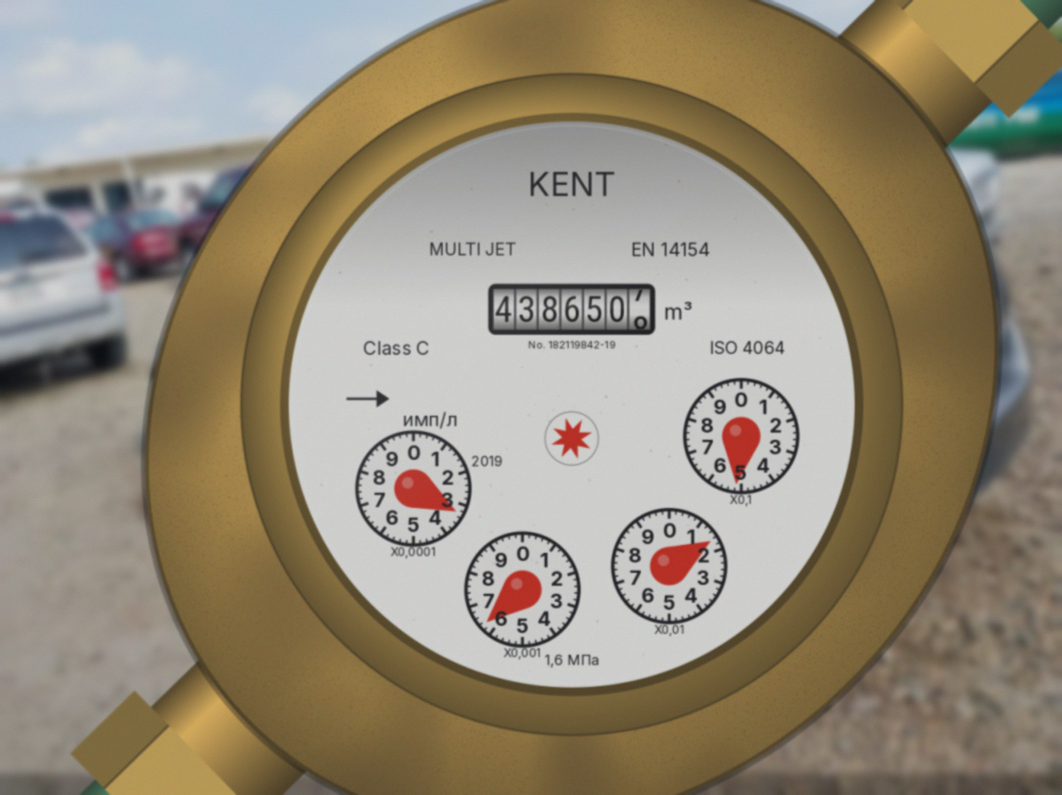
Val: 4386507.5163
